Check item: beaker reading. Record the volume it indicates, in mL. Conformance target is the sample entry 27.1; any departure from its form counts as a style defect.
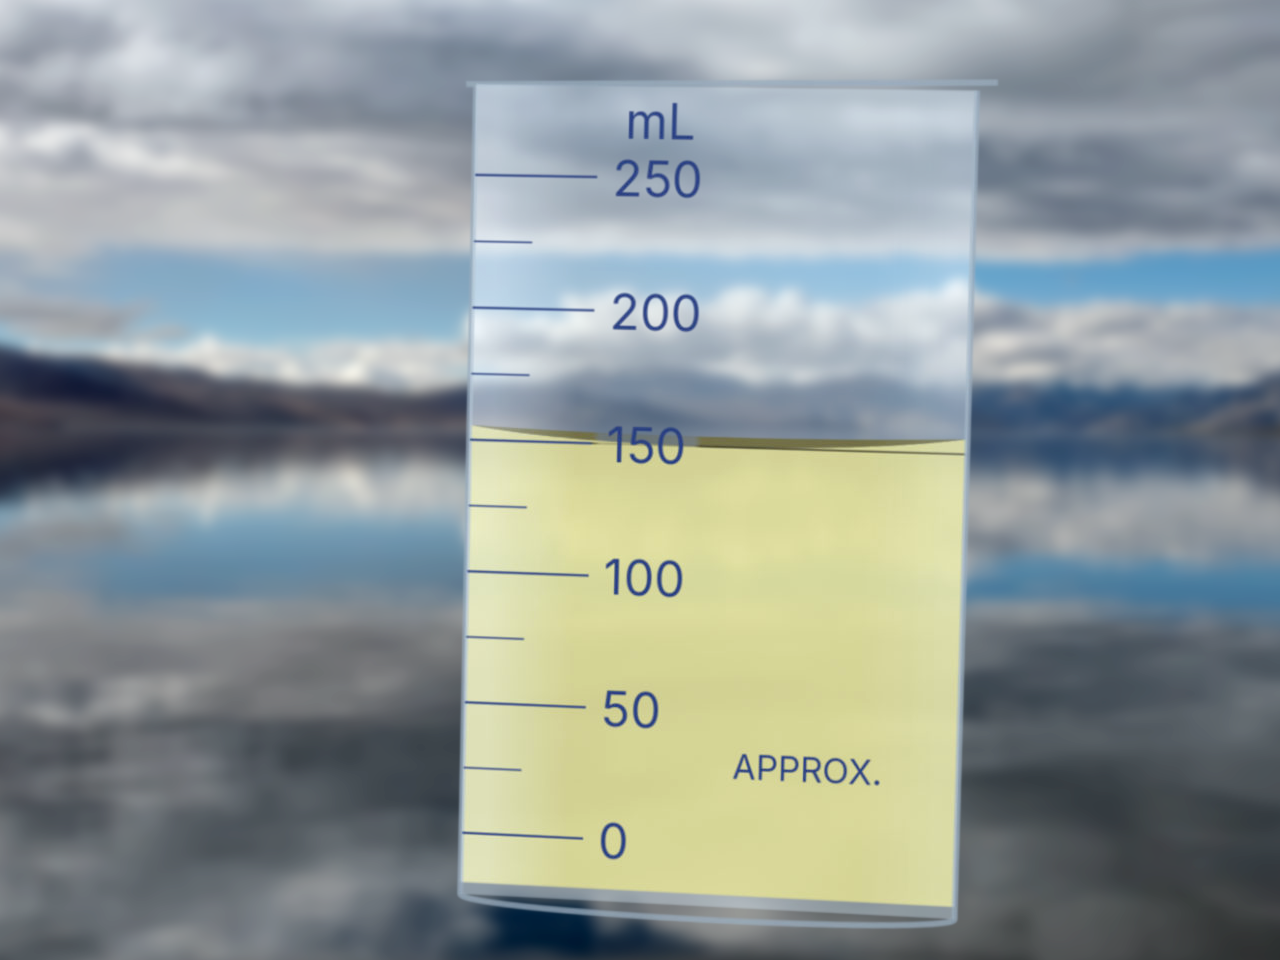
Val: 150
